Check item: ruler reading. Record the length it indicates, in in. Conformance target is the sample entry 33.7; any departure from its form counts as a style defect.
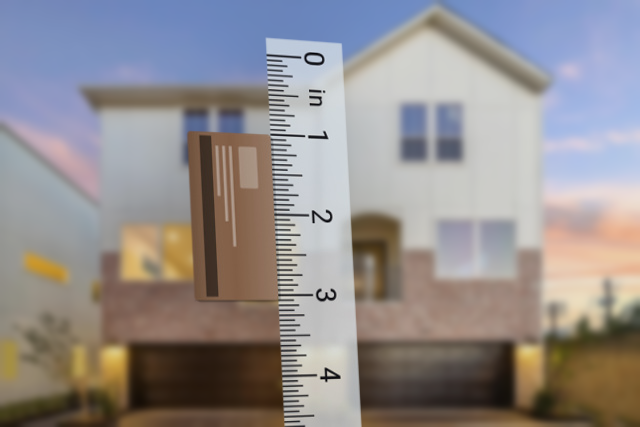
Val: 2.0625
